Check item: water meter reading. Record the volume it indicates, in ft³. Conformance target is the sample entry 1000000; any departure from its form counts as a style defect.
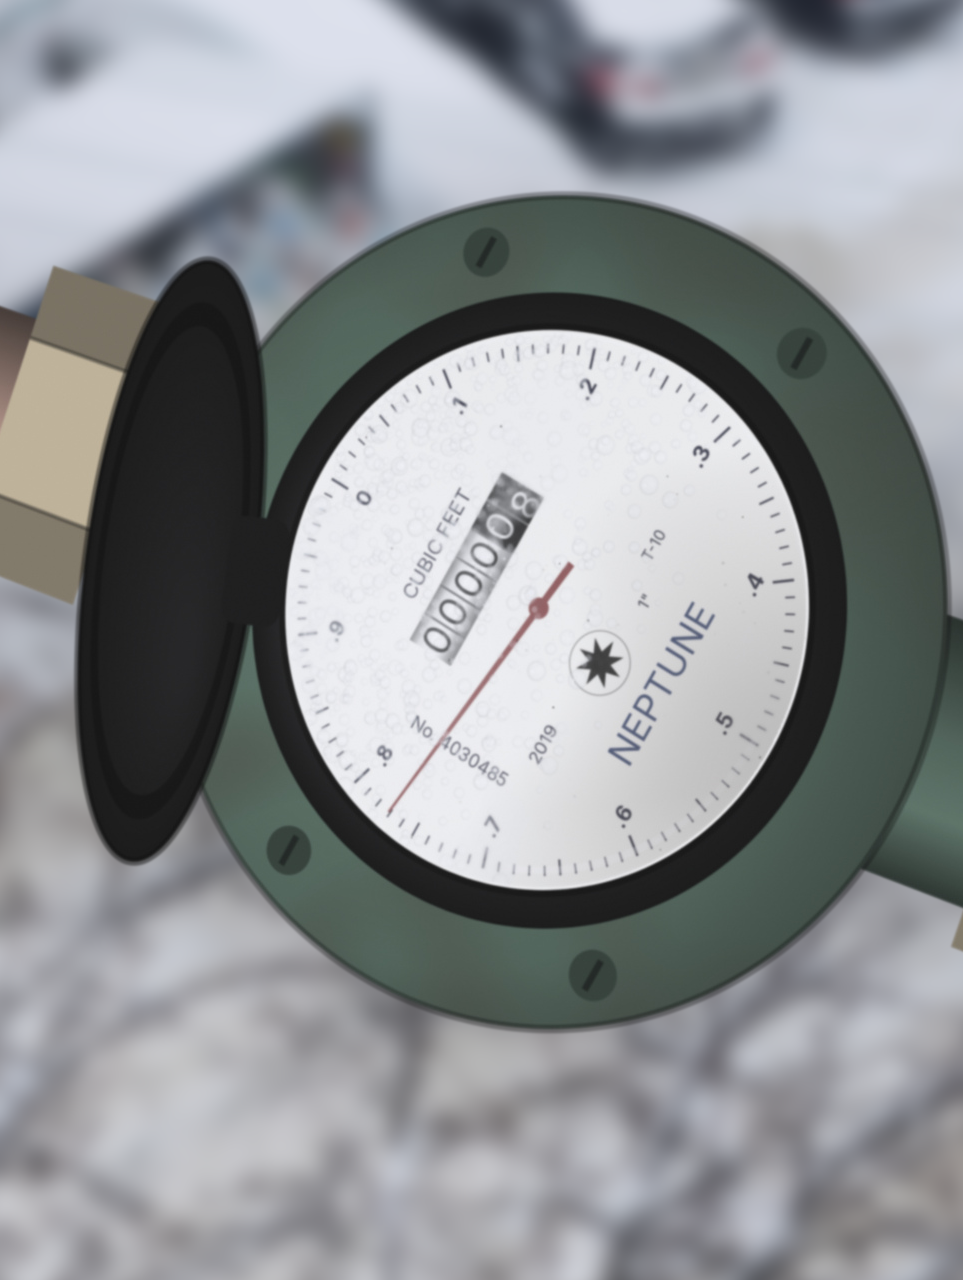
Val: 7.77
